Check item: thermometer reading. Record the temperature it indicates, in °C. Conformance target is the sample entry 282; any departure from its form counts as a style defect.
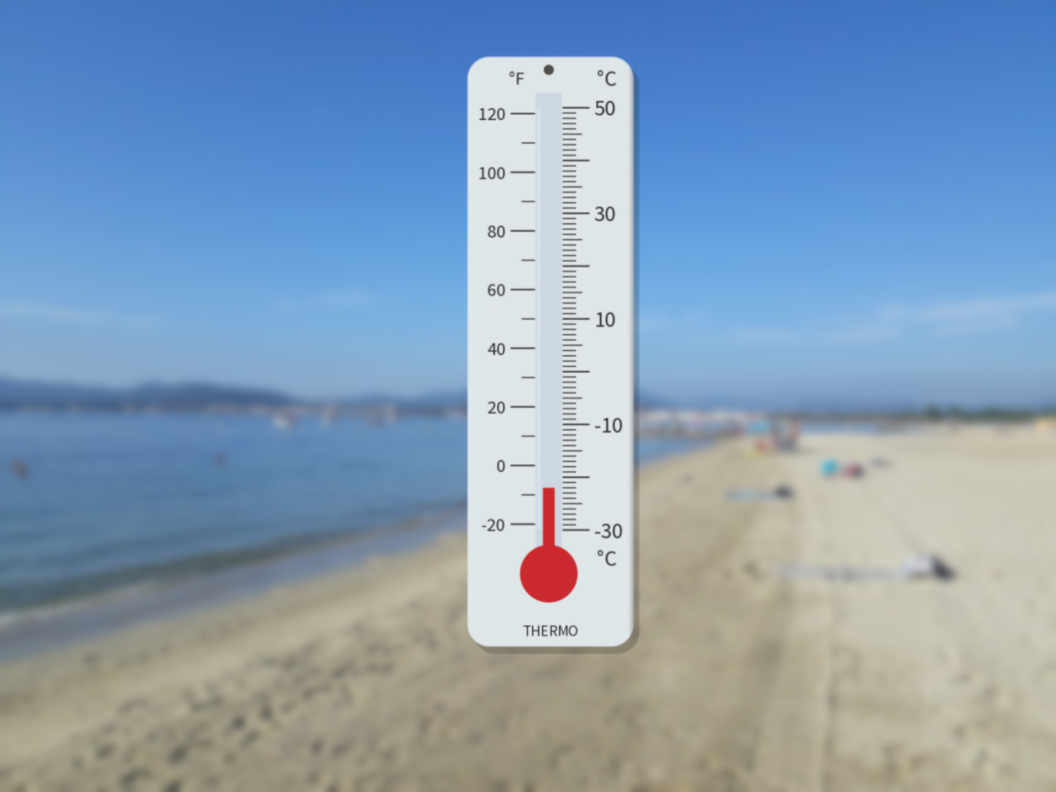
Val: -22
